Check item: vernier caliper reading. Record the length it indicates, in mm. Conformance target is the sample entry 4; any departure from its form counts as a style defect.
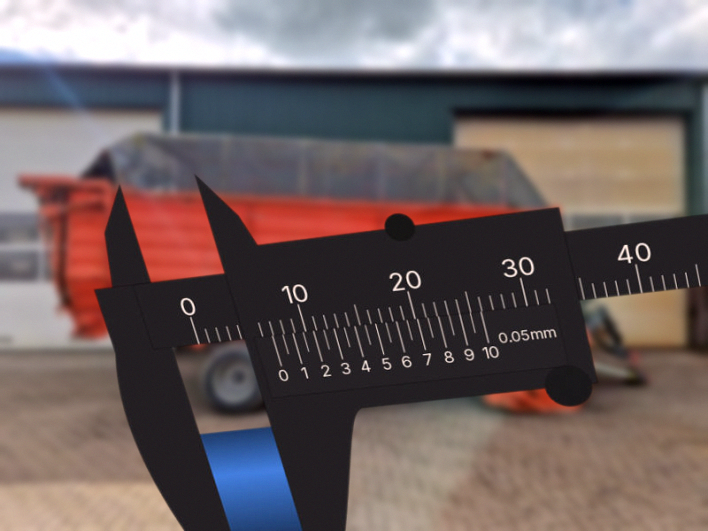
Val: 6.9
